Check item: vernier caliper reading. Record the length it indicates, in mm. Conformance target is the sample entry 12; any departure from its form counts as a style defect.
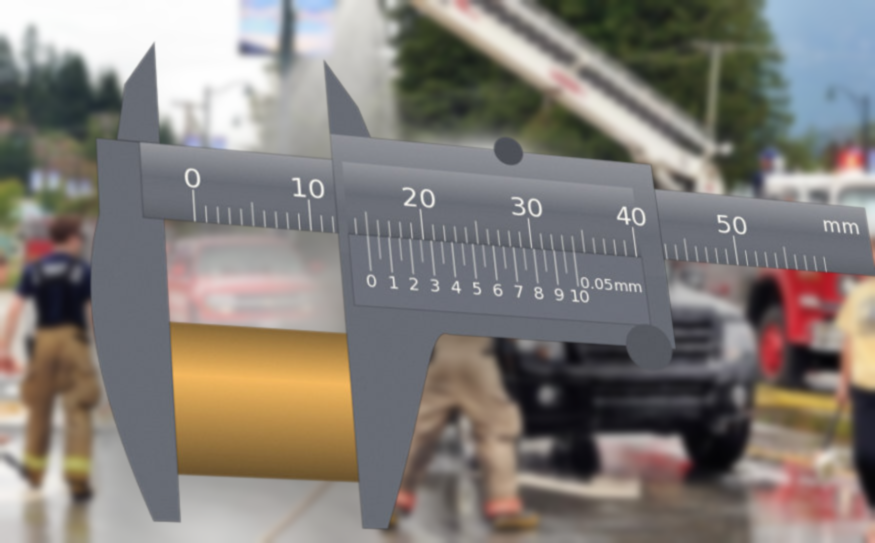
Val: 15.0
